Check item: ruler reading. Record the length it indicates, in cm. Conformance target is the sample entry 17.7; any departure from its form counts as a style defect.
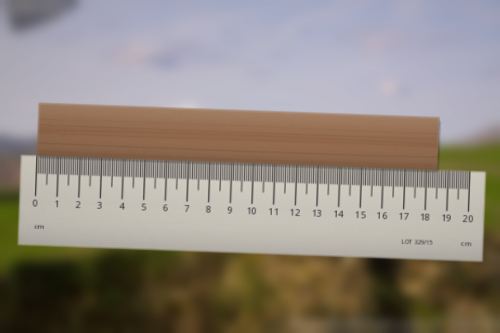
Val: 18.5
